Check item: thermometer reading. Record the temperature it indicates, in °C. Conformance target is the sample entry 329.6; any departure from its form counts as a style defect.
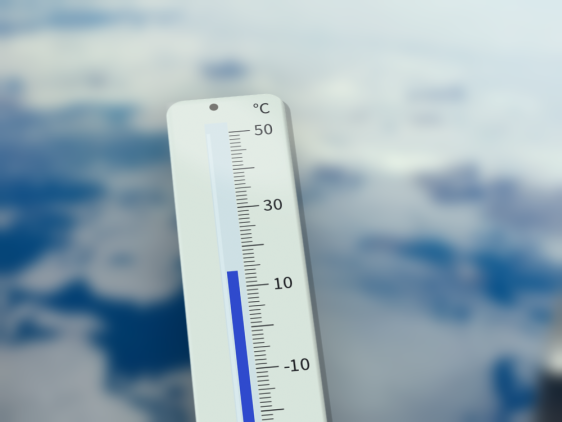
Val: 14
